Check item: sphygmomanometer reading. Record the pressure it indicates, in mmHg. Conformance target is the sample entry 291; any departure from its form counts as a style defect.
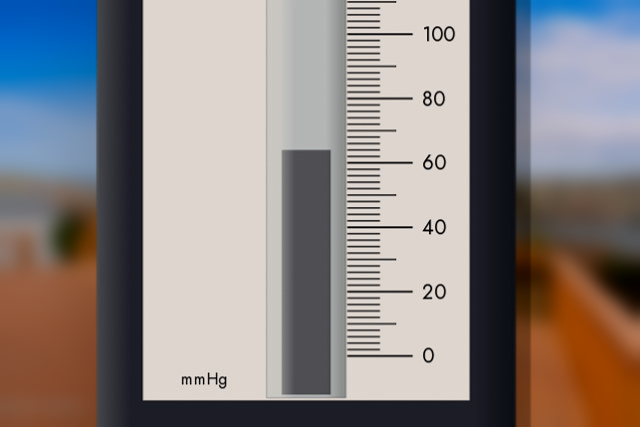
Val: 64
